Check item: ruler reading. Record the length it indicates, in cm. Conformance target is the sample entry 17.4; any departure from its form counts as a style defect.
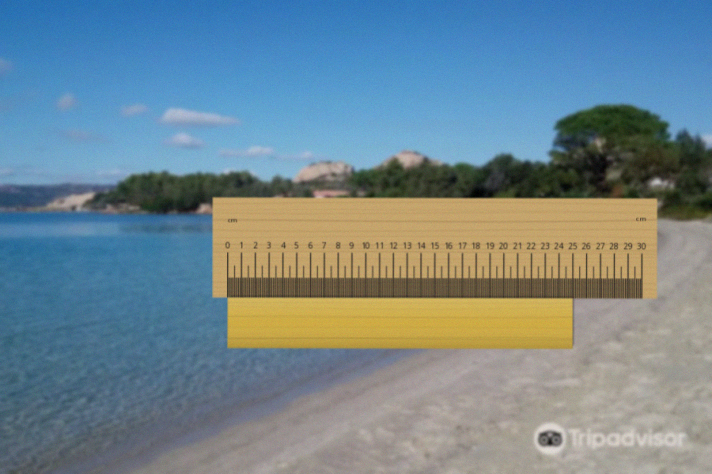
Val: 25
